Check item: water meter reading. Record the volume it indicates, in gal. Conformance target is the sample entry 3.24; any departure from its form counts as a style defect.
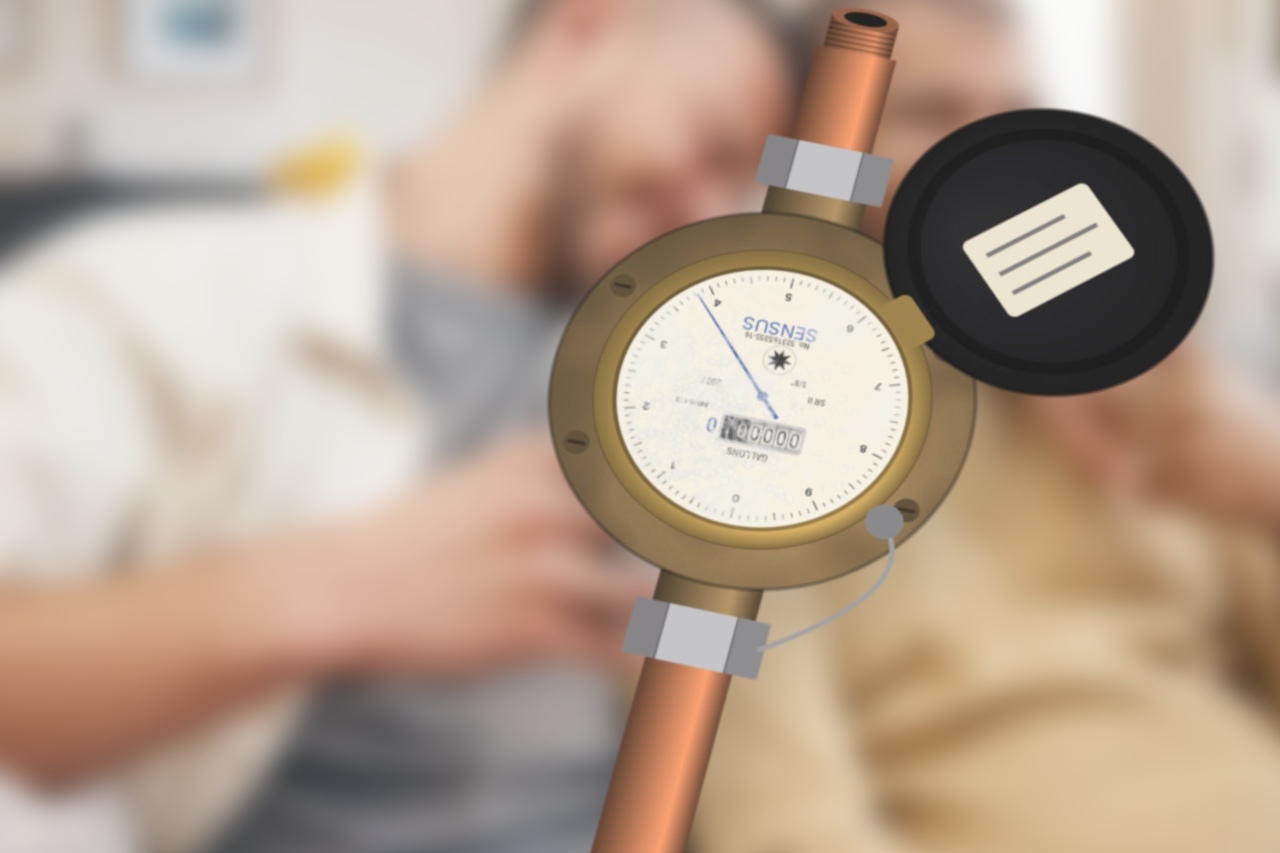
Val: 13.8
